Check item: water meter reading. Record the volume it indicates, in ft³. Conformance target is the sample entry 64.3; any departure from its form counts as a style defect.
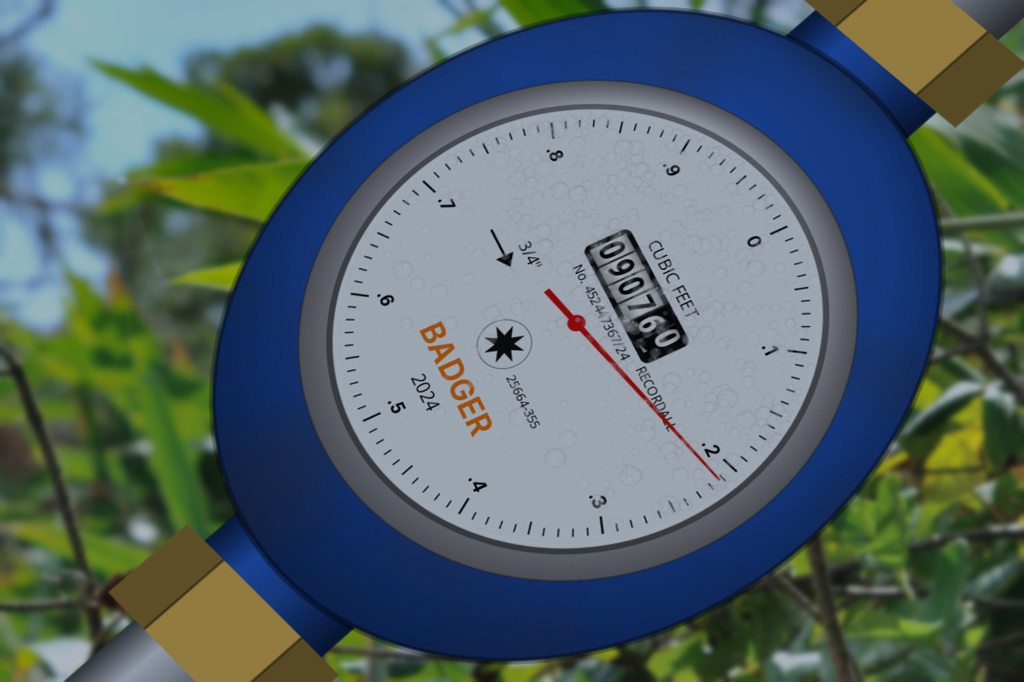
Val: 90760.21
